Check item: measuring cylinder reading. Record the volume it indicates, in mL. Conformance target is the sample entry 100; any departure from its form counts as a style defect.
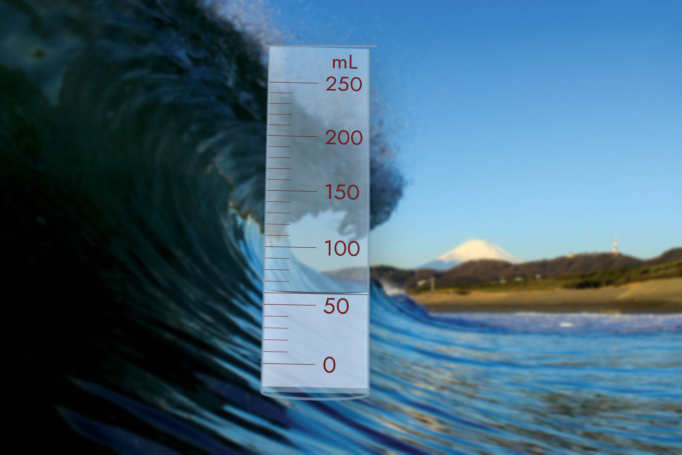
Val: 60
